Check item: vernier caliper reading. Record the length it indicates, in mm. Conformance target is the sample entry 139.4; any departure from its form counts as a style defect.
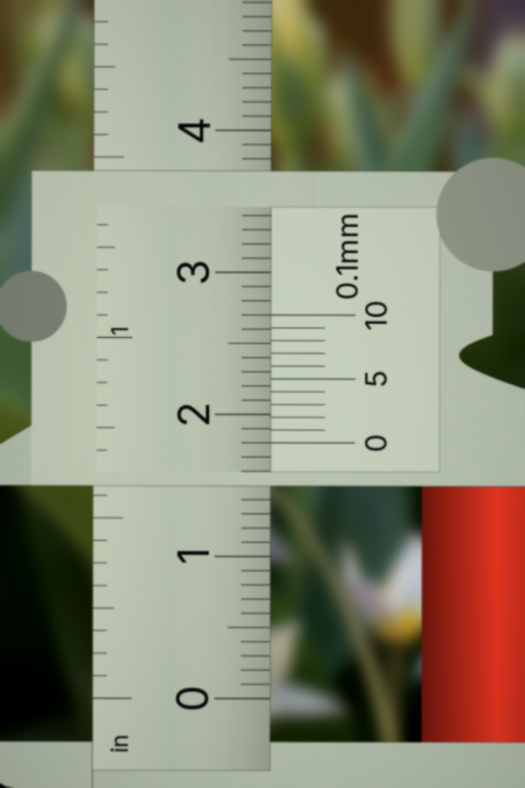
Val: 18.0
